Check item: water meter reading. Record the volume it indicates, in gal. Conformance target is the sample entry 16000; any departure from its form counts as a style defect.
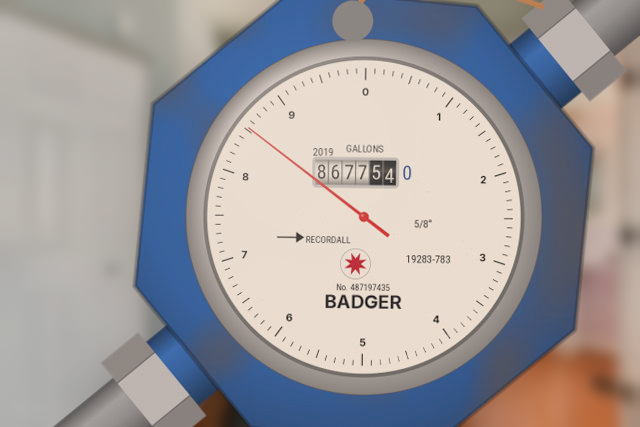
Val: 8677538.5
